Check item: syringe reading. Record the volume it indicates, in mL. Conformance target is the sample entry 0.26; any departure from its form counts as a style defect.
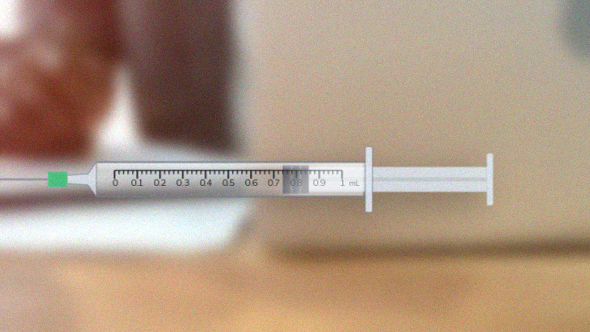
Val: 0.74
